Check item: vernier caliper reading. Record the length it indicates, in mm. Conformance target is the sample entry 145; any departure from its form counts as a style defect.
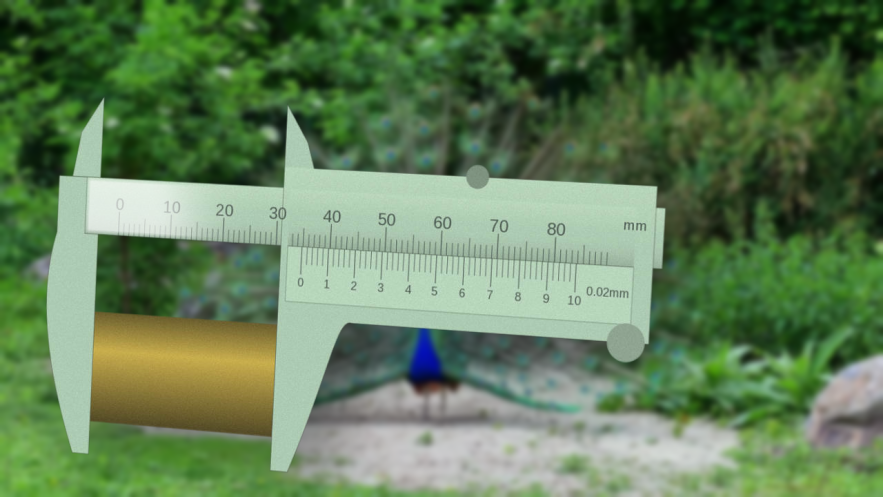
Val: 34.8
